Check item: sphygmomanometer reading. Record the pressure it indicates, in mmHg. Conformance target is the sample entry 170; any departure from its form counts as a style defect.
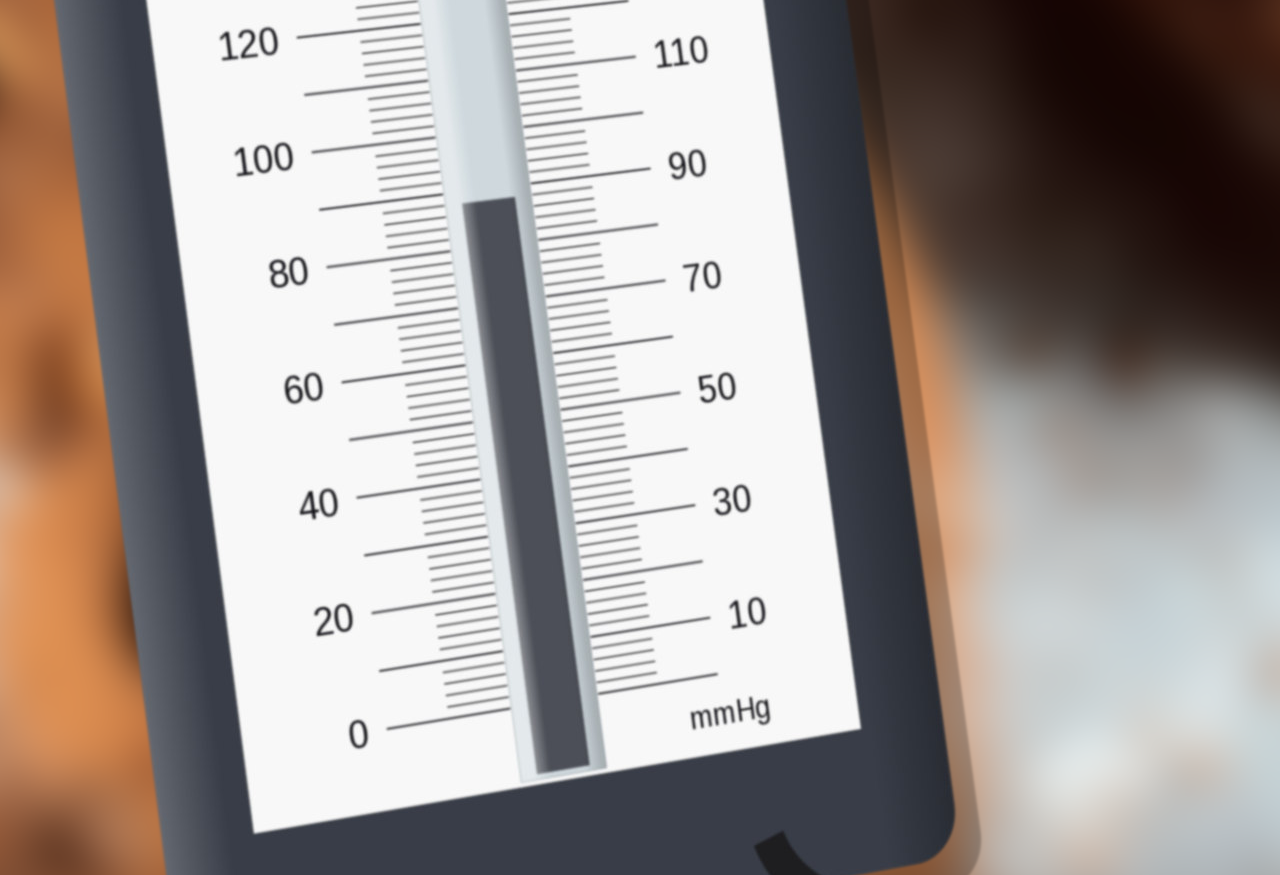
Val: 88
